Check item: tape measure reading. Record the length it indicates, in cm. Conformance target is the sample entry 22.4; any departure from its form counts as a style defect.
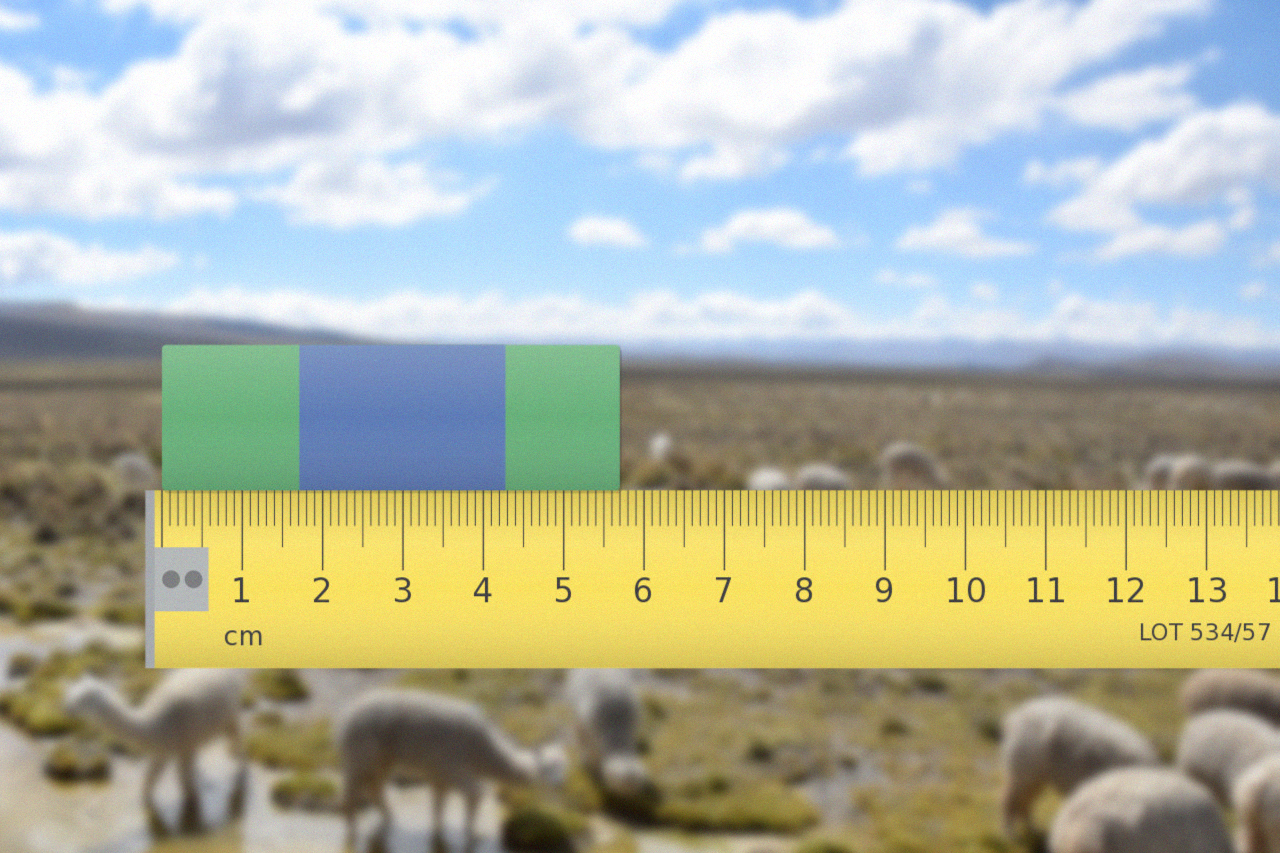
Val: 5.7
